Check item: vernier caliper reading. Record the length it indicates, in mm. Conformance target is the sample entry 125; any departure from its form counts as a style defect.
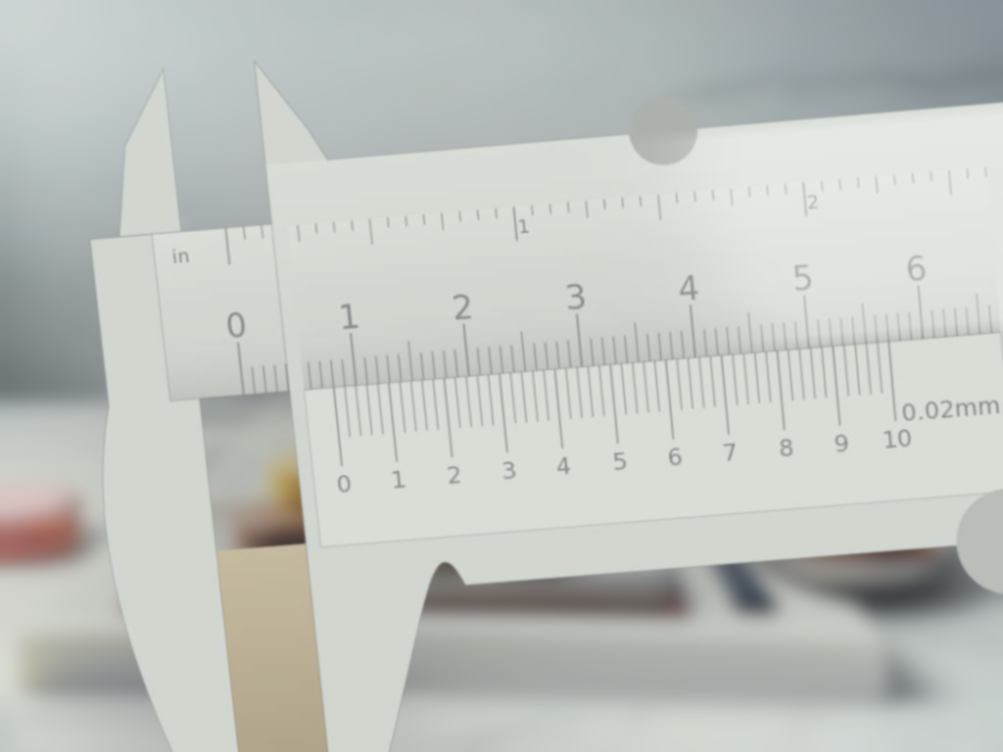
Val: 8.0
